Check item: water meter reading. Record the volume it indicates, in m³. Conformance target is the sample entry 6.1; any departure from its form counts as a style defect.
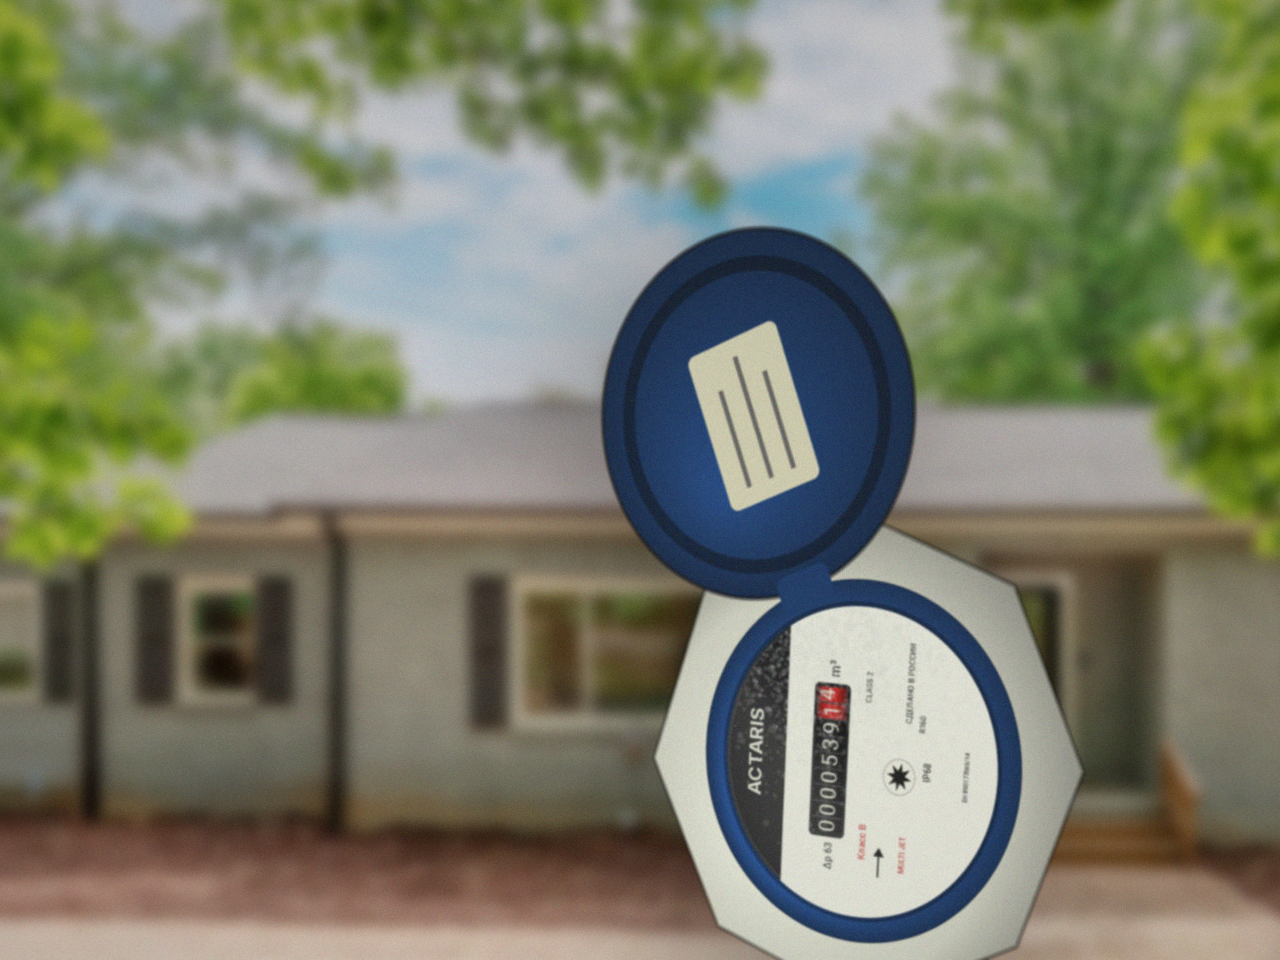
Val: 539.14
